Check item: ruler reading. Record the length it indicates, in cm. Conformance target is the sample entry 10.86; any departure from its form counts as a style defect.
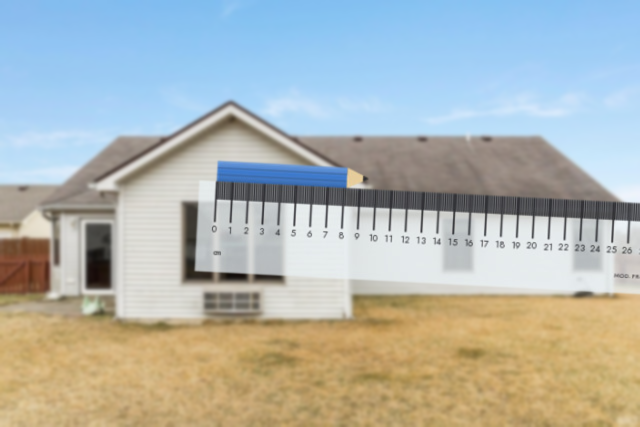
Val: 9.5
